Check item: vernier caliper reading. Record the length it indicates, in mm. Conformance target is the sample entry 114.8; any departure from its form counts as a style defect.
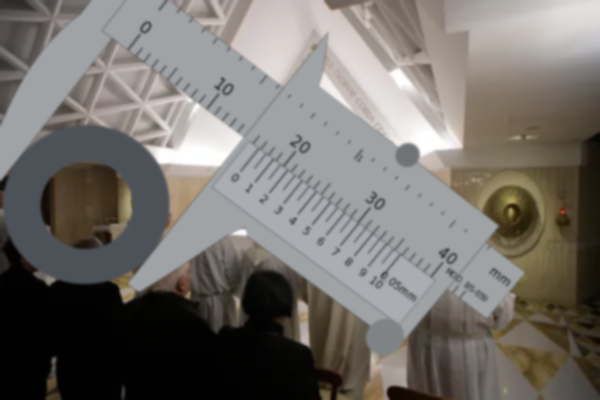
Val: 16.8
